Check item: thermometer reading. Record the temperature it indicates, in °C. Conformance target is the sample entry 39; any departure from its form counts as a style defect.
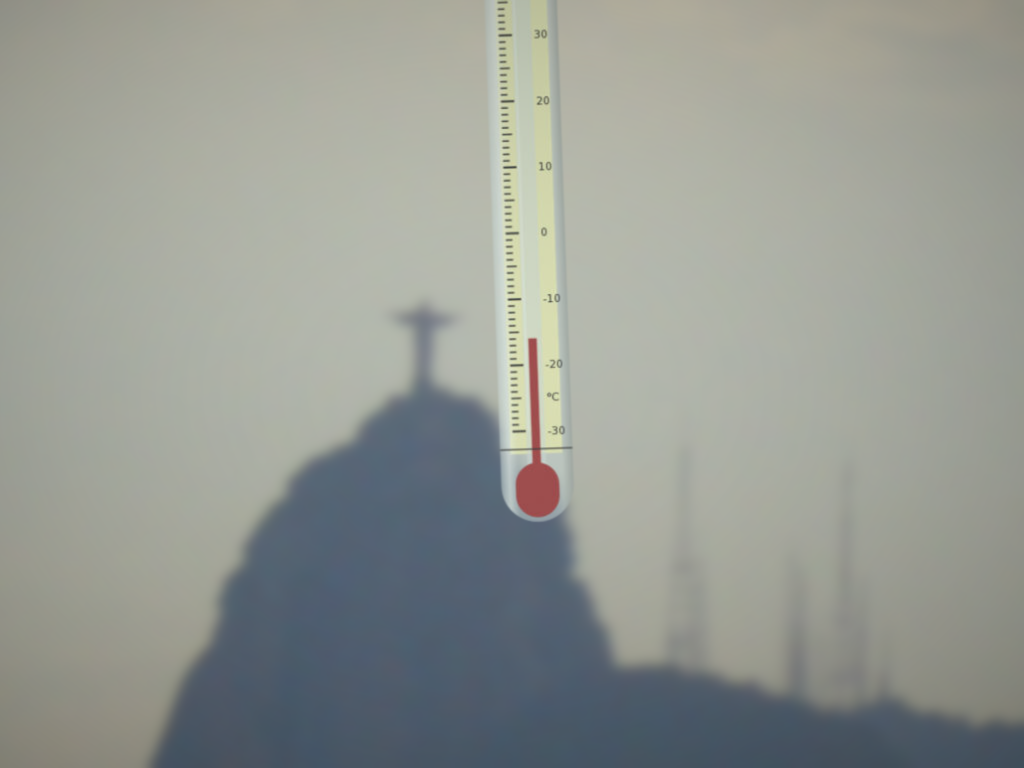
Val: -16
